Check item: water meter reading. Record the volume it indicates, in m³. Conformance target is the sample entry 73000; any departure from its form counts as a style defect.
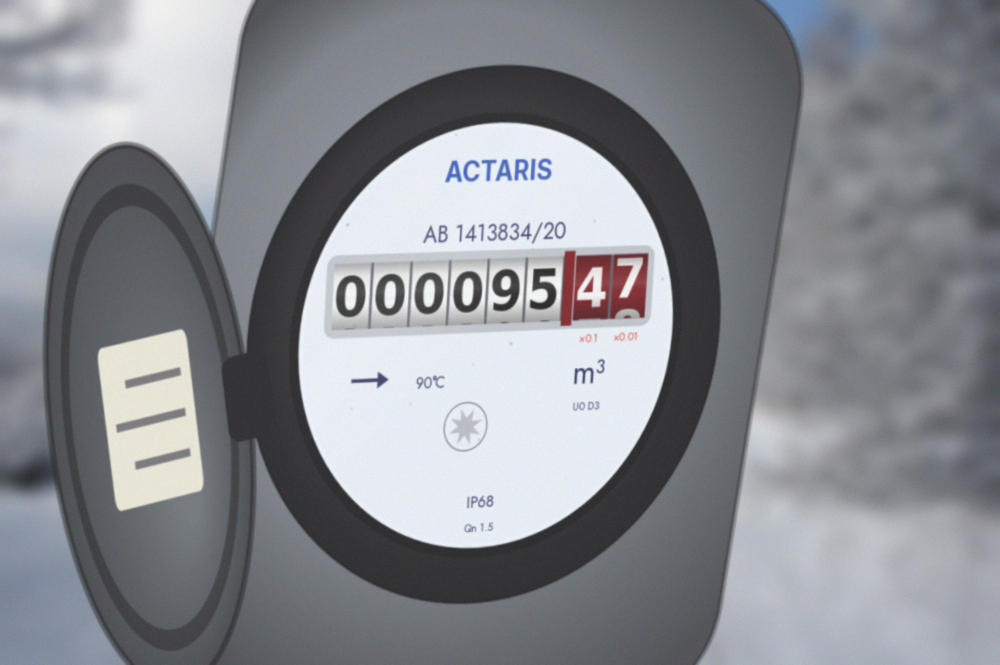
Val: 95.47
